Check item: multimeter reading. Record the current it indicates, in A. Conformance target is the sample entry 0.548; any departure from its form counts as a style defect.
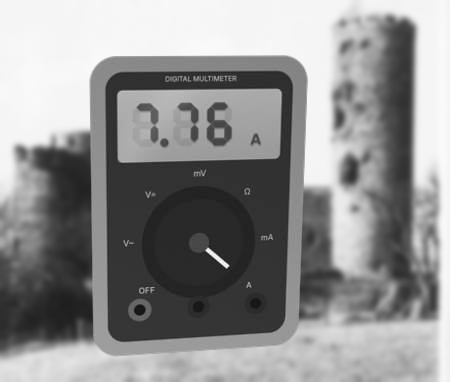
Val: 7.76
